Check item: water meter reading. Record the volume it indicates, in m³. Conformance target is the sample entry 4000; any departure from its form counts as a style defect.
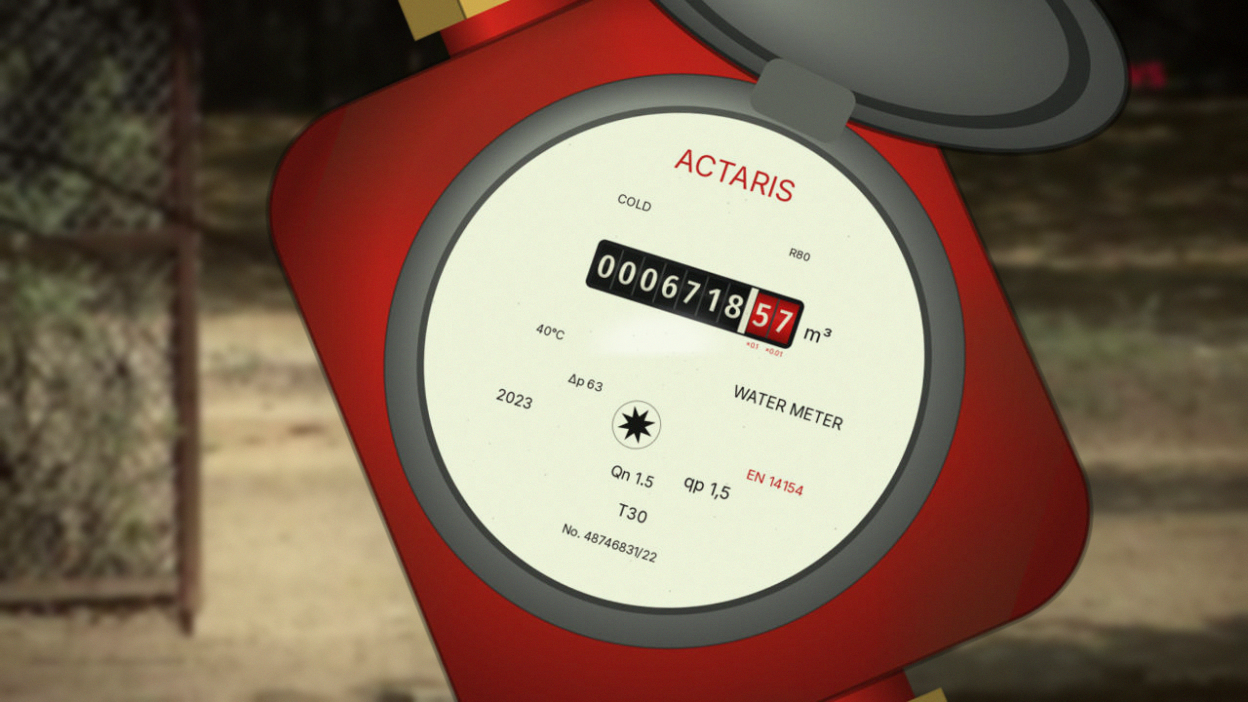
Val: 6718.57
